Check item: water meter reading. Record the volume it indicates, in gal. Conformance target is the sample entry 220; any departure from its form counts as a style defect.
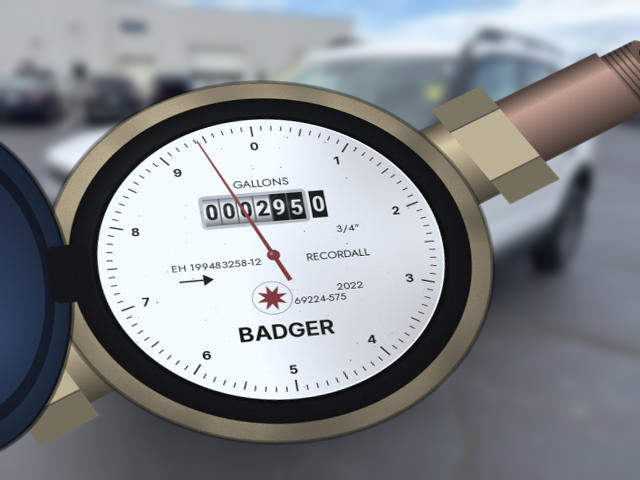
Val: 2949.4
